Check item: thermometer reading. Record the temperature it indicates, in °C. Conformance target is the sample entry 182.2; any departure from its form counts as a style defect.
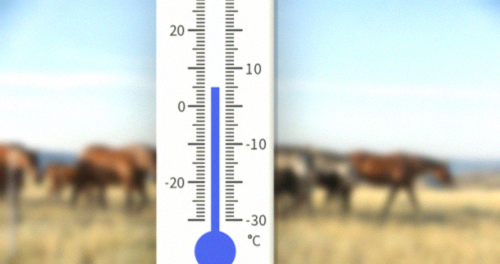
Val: 5
